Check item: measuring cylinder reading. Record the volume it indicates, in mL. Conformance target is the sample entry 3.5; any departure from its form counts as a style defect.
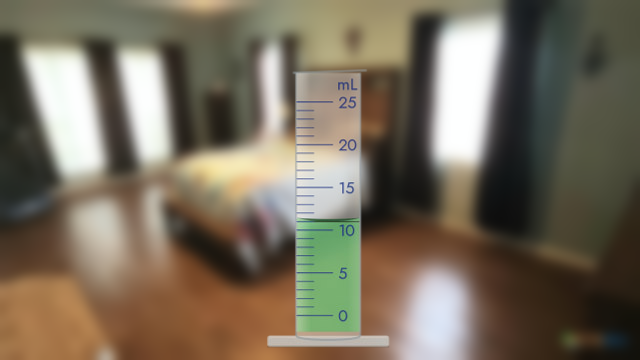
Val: 11
